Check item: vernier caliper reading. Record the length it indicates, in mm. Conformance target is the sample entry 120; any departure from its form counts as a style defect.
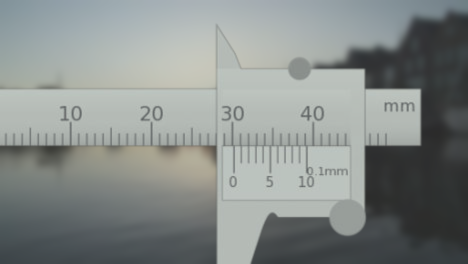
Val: 30.2
